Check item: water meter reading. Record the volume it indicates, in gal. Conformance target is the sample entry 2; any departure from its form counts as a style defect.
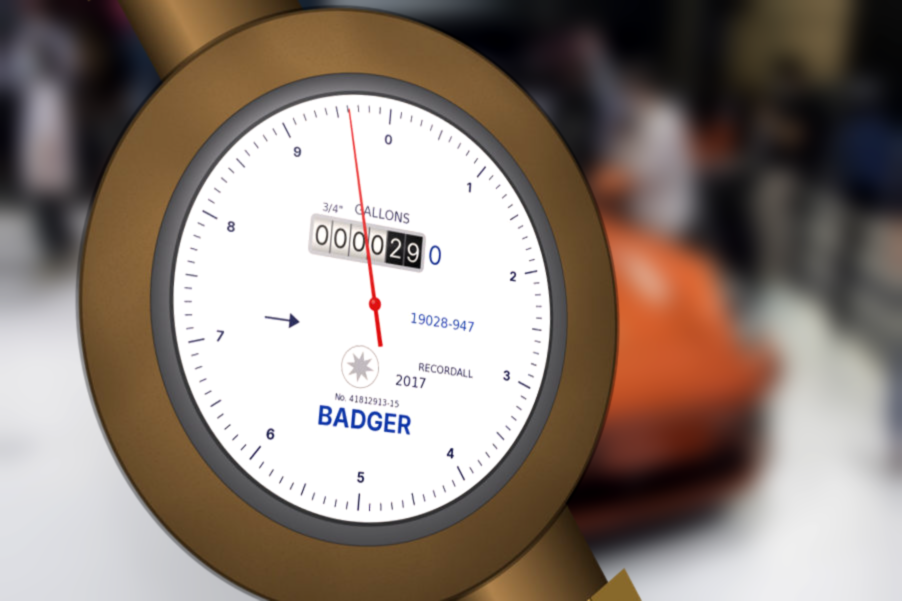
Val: 289.6
